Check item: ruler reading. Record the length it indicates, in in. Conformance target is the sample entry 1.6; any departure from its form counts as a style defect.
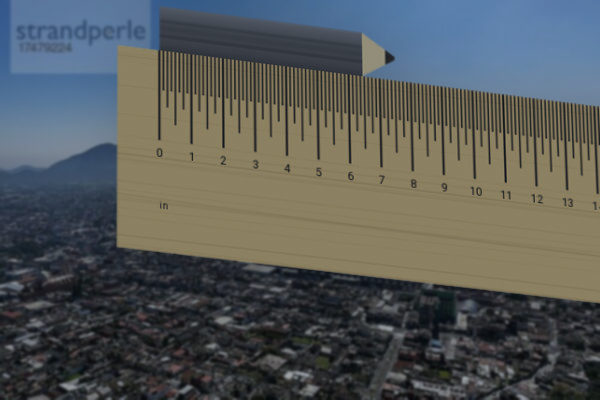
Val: 7.5
